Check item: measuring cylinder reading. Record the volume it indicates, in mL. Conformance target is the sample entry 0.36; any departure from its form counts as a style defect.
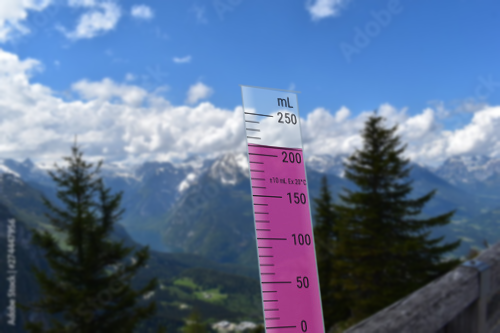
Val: 210
